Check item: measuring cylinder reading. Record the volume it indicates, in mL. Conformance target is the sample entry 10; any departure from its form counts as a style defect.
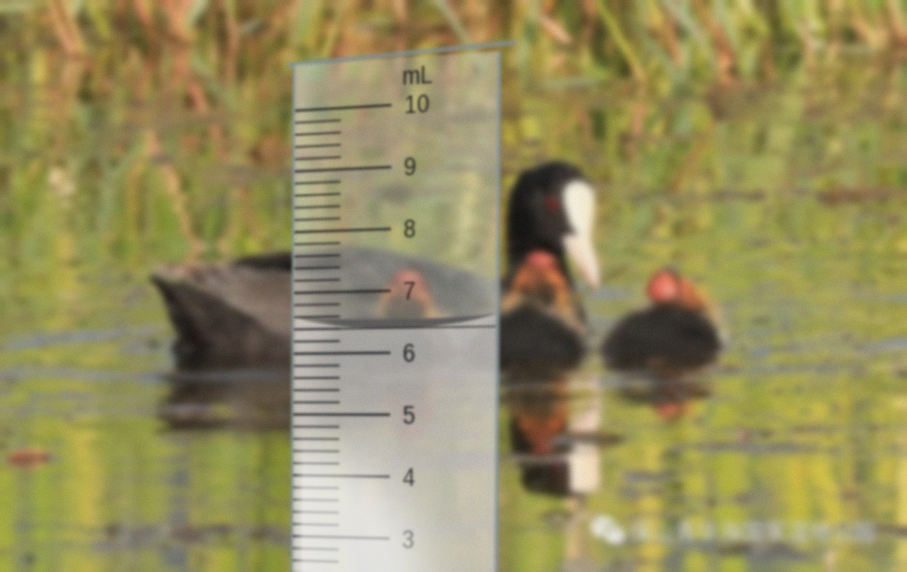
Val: 6.4
